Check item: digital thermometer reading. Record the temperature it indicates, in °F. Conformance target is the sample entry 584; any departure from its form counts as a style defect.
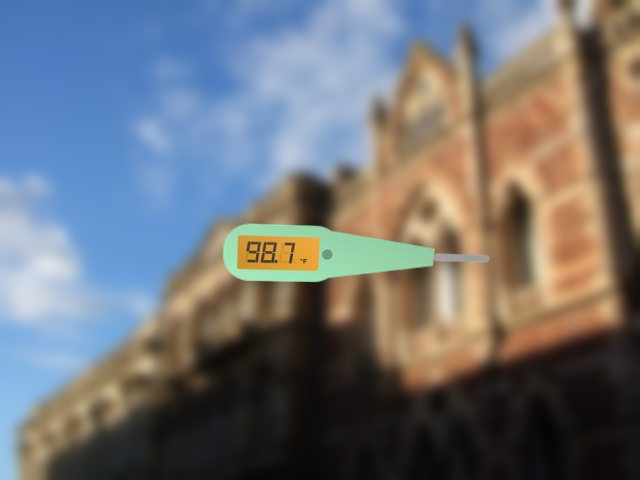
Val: 98.7
